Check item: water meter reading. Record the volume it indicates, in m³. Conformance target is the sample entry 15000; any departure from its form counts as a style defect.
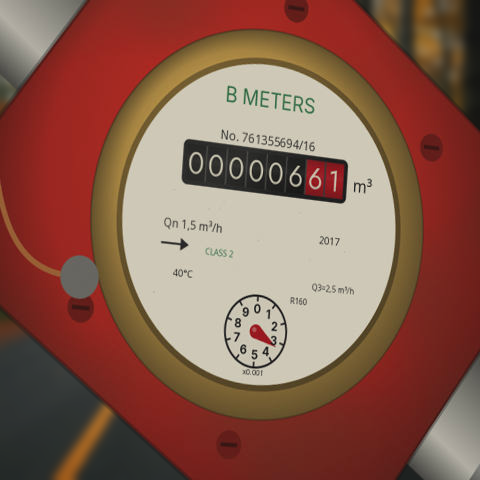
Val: 6.613
